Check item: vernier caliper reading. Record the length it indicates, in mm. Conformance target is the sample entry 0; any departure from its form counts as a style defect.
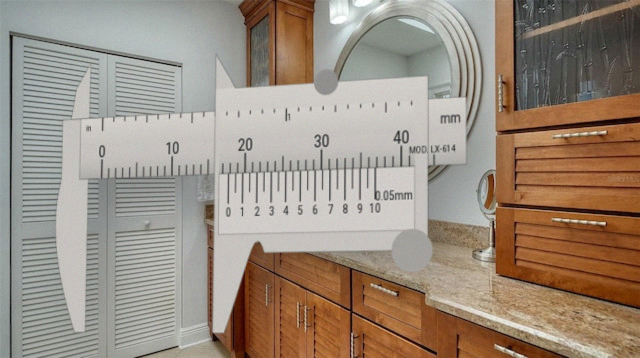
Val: 17.8
